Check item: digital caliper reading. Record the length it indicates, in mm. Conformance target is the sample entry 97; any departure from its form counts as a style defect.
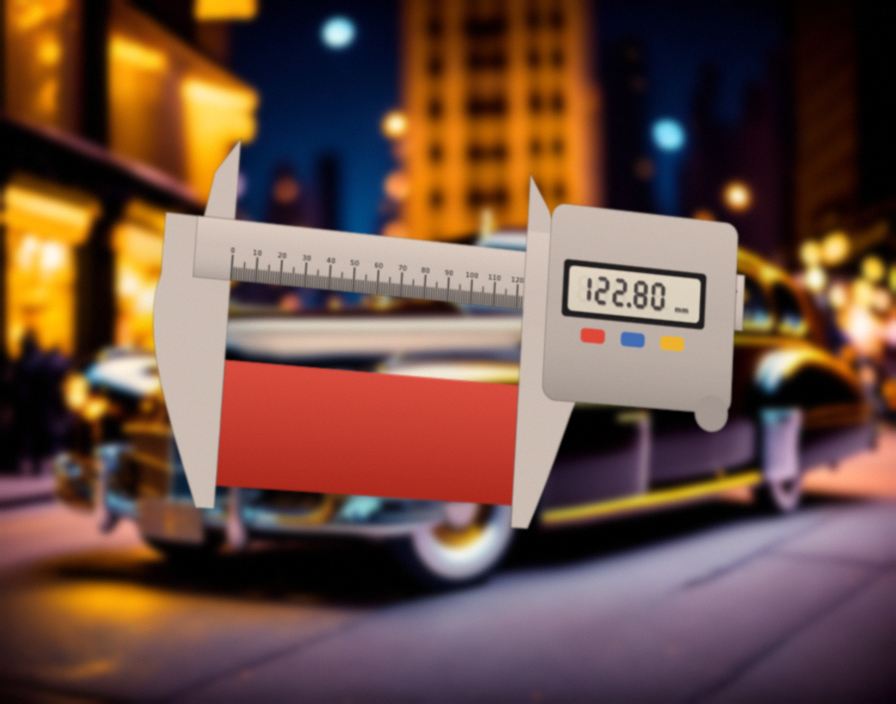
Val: 122.80
